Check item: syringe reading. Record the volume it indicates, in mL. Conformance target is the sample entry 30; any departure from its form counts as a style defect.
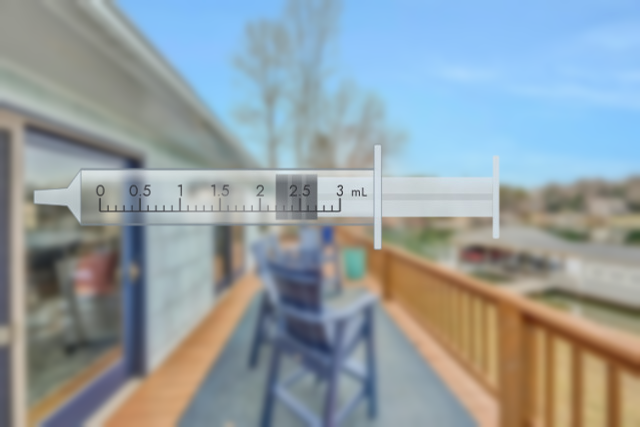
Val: 2.2
